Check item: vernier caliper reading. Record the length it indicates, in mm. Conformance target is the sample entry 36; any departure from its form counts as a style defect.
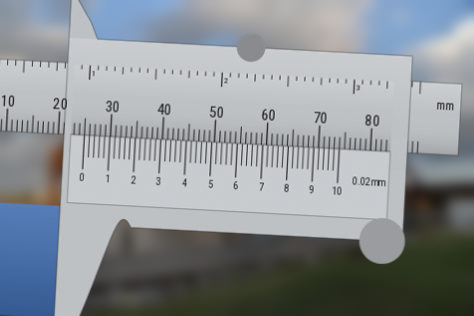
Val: 25.0
